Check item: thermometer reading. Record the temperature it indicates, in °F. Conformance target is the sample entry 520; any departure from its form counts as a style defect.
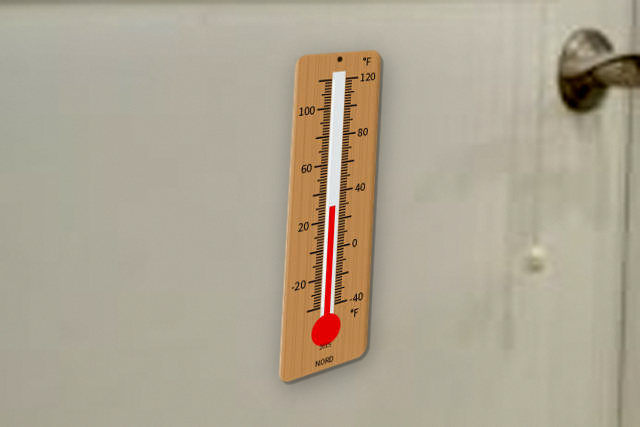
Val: 30
